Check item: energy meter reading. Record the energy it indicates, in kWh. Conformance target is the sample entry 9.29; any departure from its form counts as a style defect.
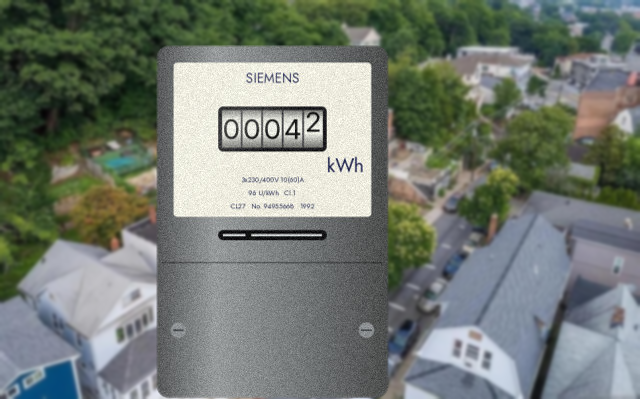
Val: 42
